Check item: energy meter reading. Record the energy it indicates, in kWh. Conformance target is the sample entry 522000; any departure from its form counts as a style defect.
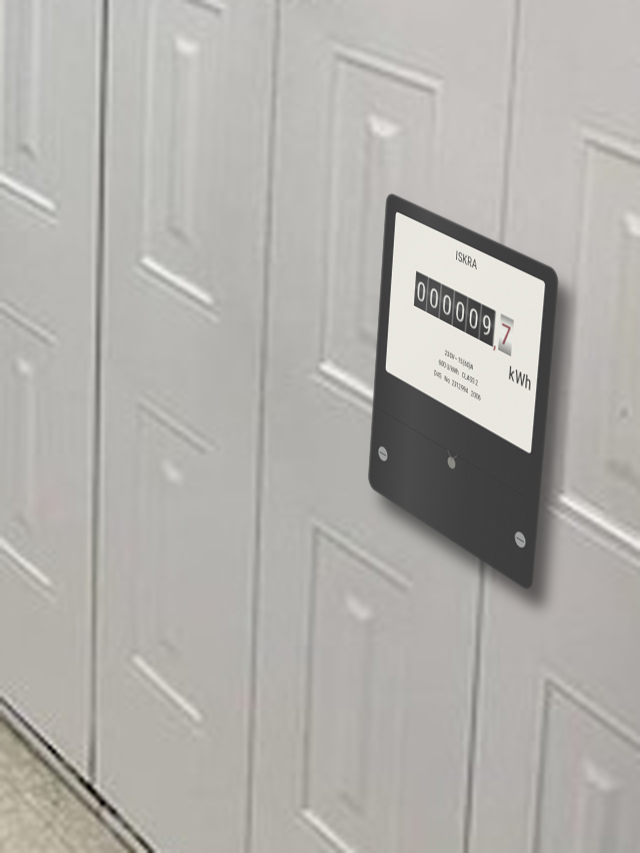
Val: 9.7
